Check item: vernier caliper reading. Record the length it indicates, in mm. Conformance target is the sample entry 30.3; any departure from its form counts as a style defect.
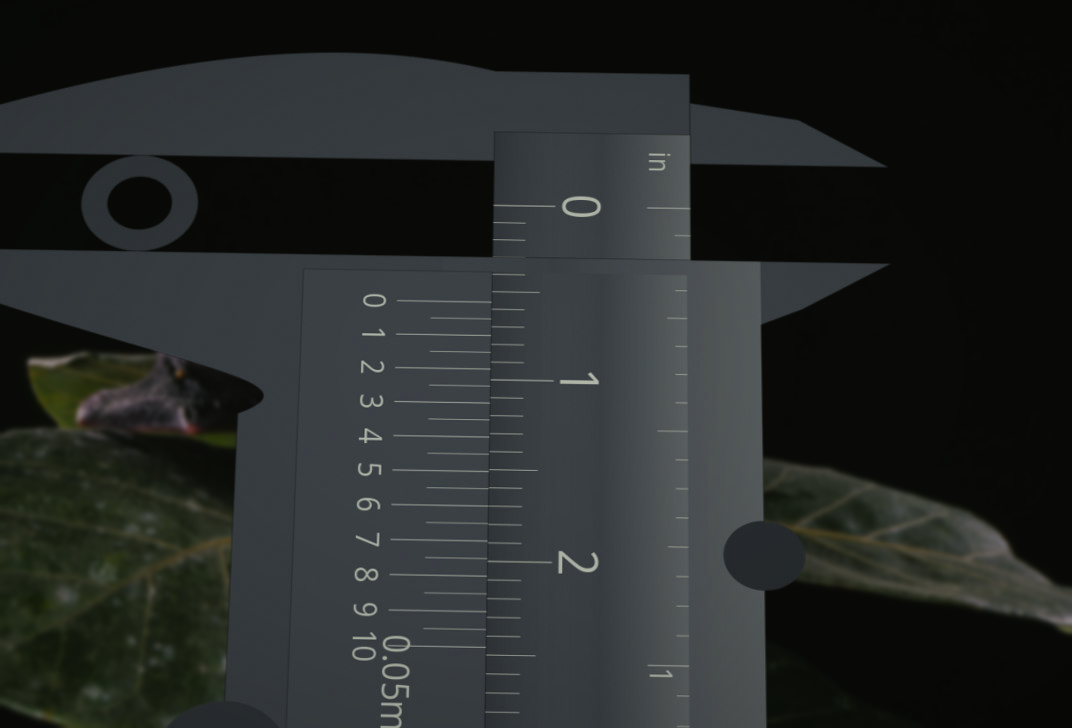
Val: 5.6
